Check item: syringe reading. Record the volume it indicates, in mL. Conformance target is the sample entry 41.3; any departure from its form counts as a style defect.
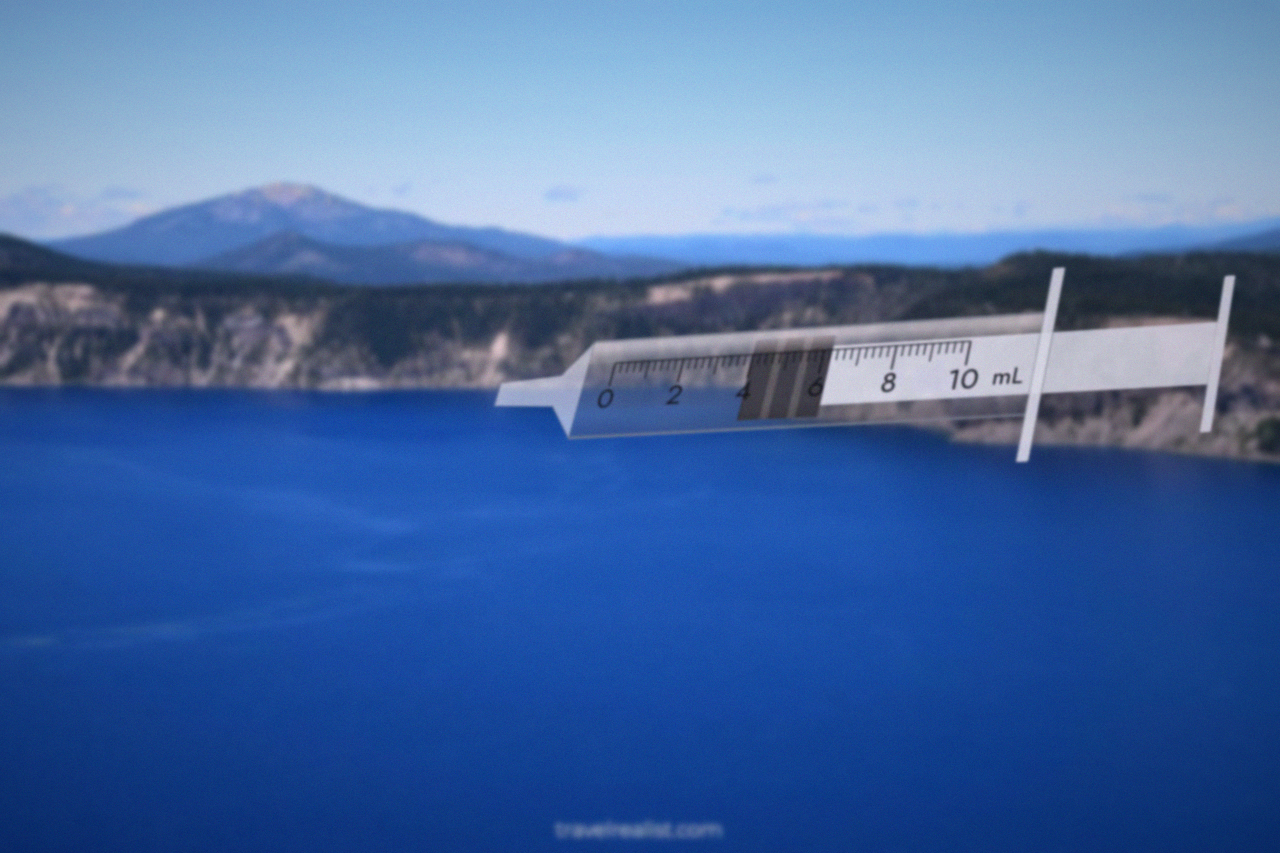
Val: 4
